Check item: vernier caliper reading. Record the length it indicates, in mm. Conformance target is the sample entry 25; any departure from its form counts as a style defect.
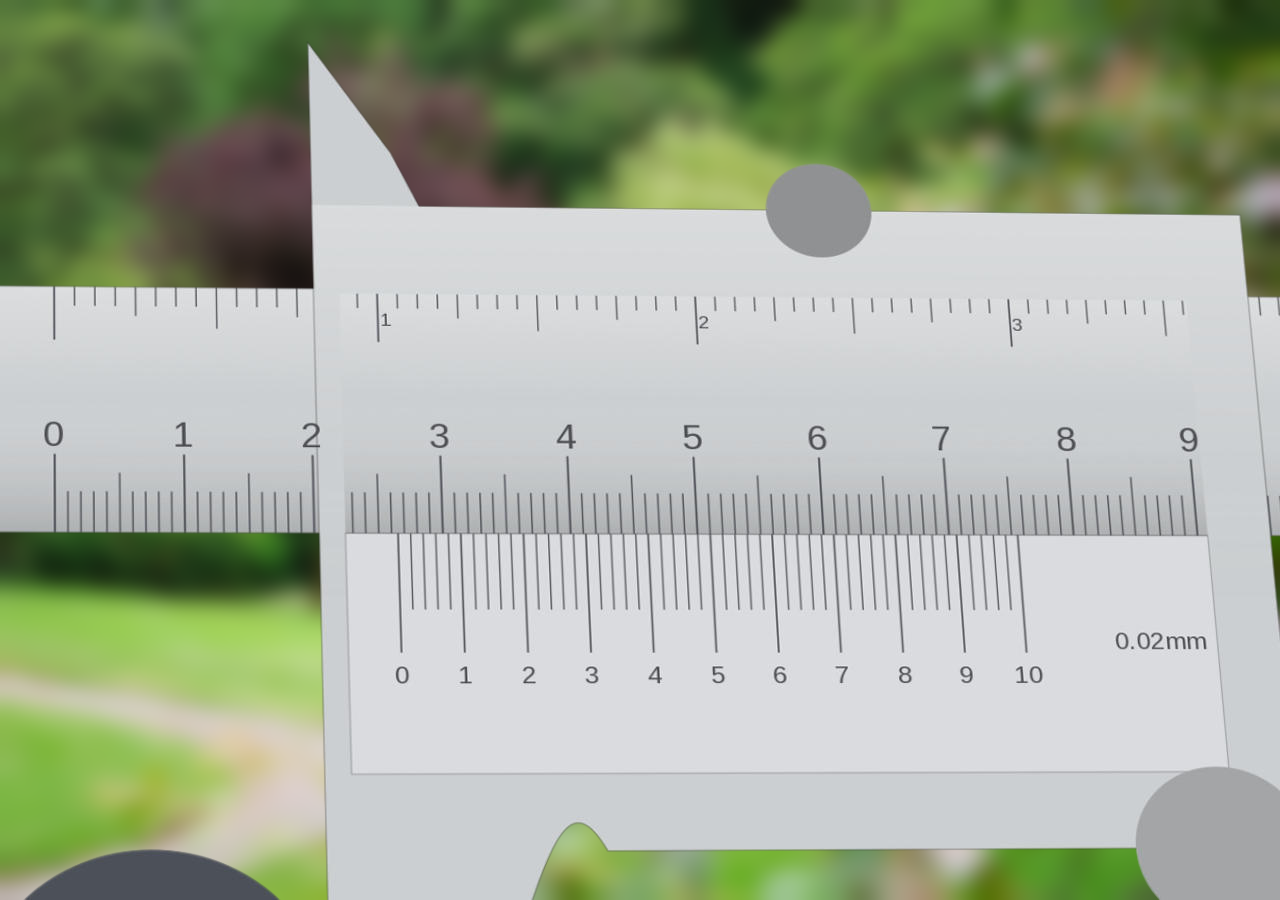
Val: 26.5
